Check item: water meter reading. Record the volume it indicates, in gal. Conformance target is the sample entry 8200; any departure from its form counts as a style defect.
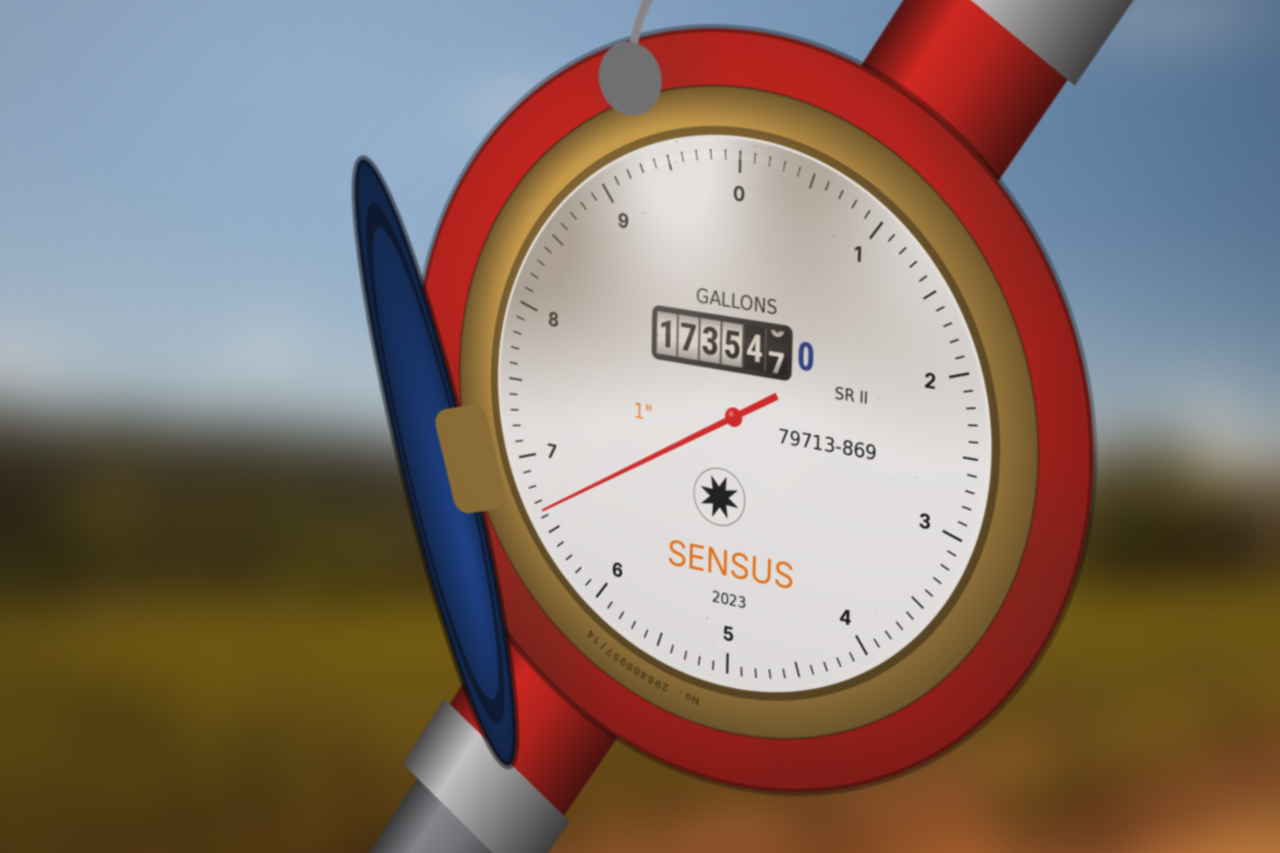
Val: 1735466.6
